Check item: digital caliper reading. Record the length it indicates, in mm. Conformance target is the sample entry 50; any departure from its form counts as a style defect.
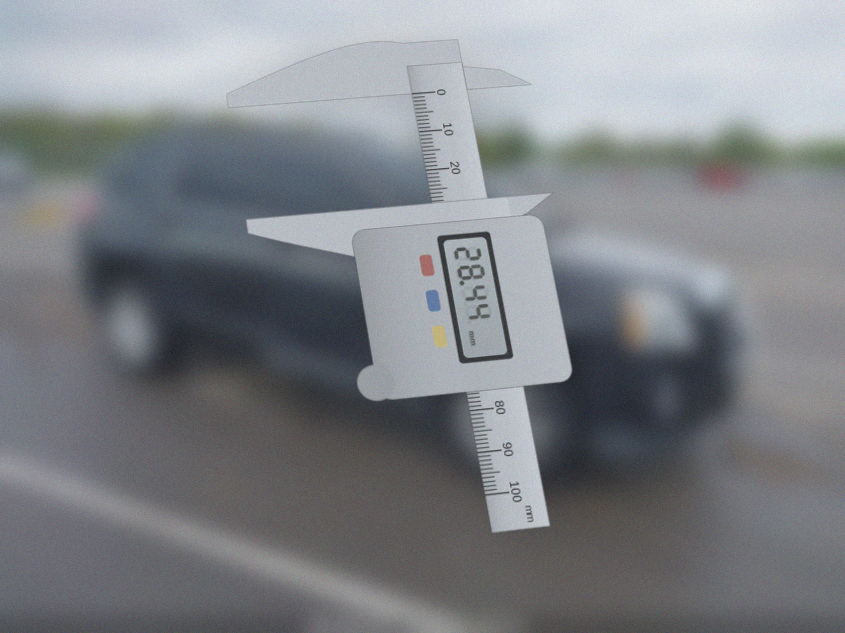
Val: 28.44
